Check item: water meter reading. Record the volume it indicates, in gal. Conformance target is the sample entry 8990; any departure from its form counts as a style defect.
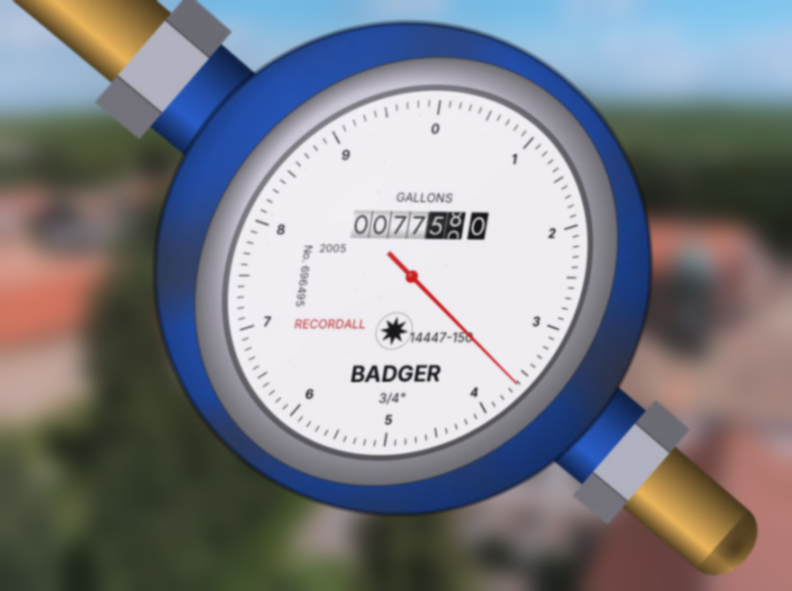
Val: 77583.6
